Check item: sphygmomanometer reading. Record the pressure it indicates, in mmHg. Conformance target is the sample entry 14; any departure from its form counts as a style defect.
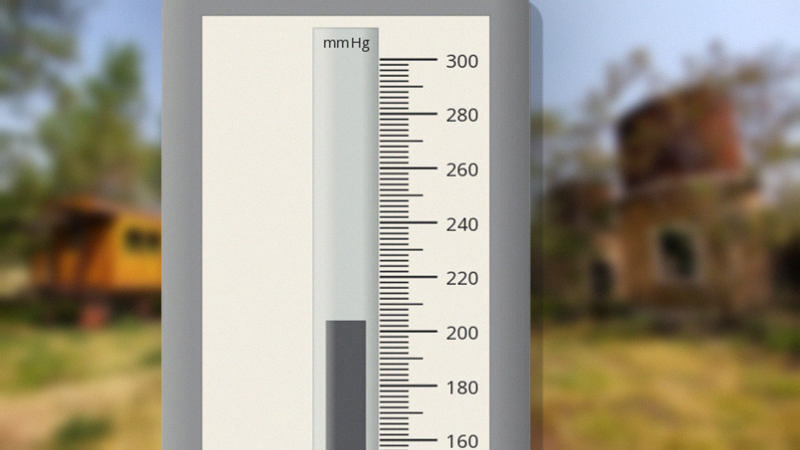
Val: 204
